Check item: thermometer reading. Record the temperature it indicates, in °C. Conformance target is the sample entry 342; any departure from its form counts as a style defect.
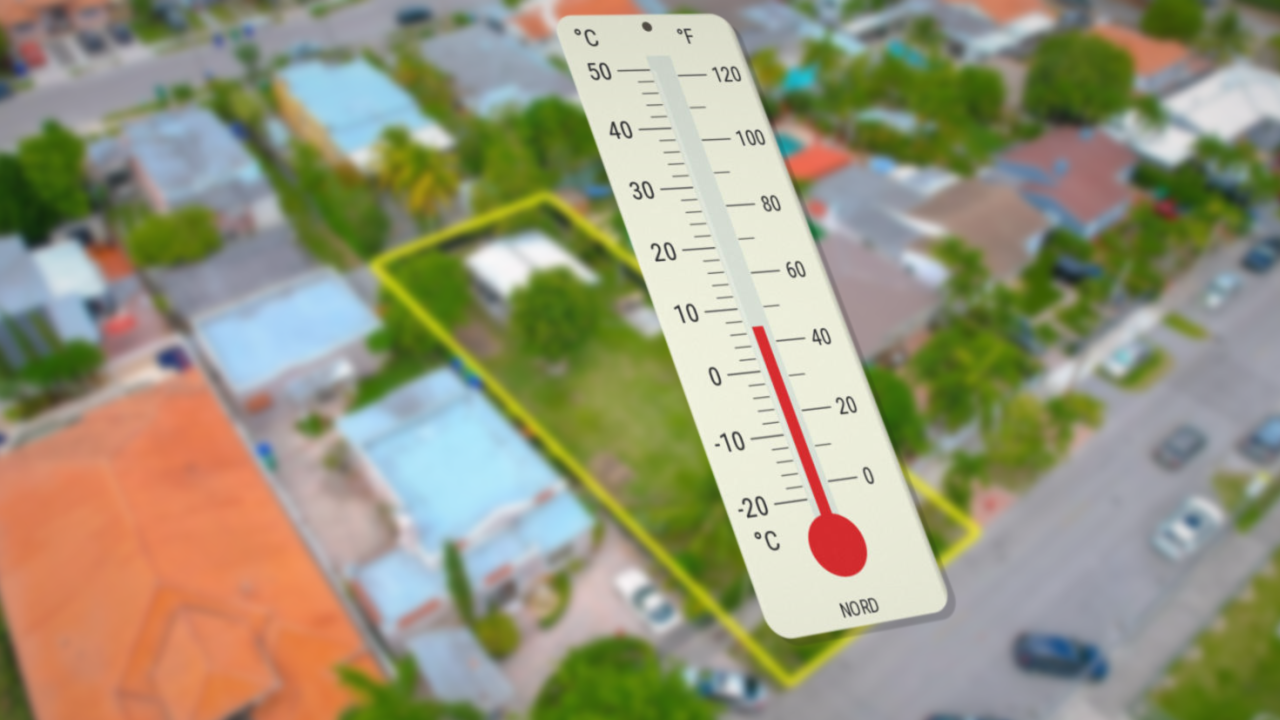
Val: 7
